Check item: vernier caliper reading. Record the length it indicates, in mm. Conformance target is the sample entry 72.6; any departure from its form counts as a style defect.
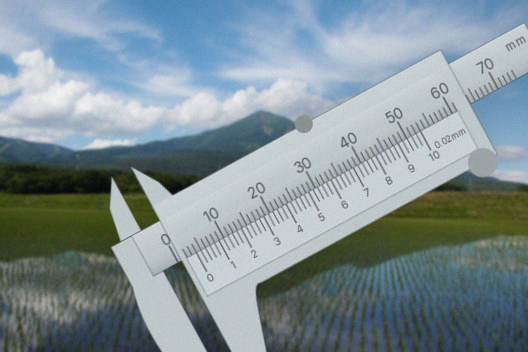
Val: 4.0
